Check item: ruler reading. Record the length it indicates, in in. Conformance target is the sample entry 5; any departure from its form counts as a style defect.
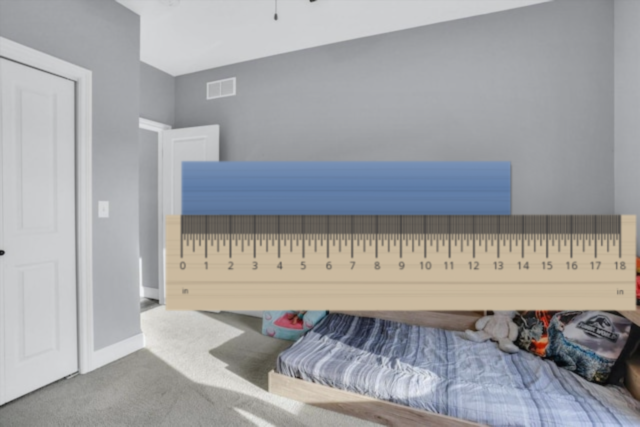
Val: 13.5
